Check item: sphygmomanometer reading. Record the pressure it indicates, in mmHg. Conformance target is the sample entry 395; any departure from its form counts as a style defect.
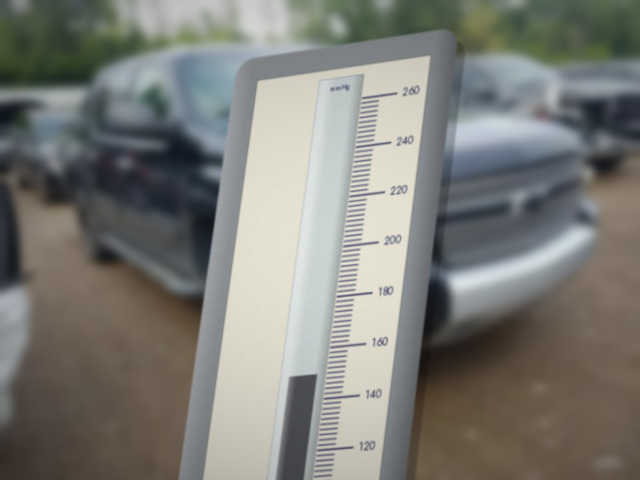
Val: 150
